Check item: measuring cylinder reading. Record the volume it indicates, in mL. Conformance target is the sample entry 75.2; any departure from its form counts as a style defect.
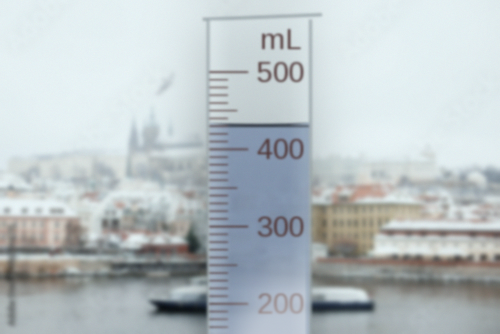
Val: 430
